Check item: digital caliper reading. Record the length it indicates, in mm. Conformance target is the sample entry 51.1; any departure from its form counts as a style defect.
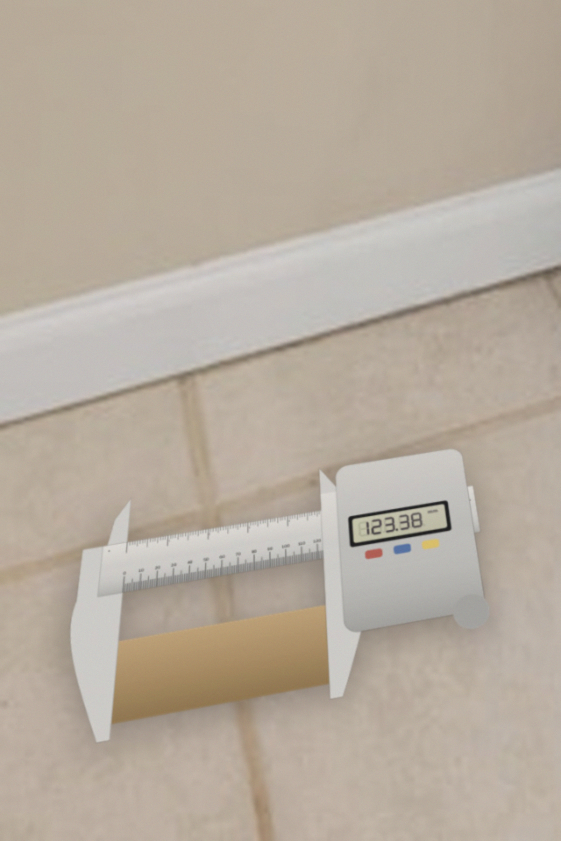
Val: 123.38
